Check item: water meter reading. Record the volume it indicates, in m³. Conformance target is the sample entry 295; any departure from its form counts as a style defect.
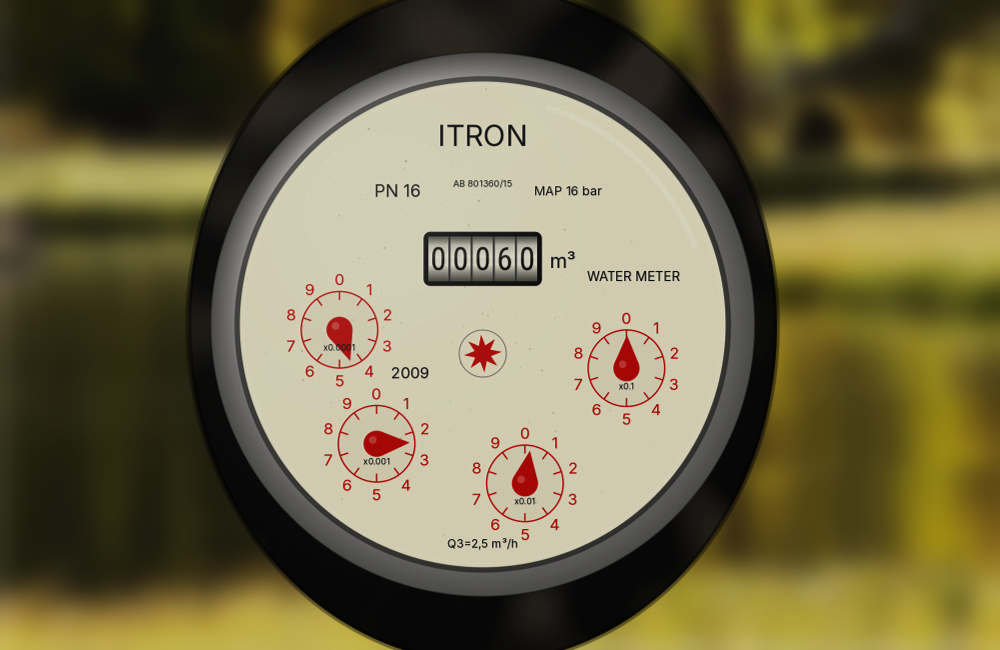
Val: 60.0024
